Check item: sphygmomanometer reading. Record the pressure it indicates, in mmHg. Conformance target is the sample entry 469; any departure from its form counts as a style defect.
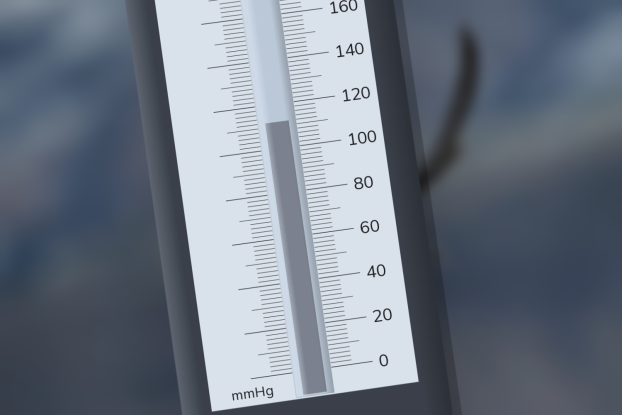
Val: 112
